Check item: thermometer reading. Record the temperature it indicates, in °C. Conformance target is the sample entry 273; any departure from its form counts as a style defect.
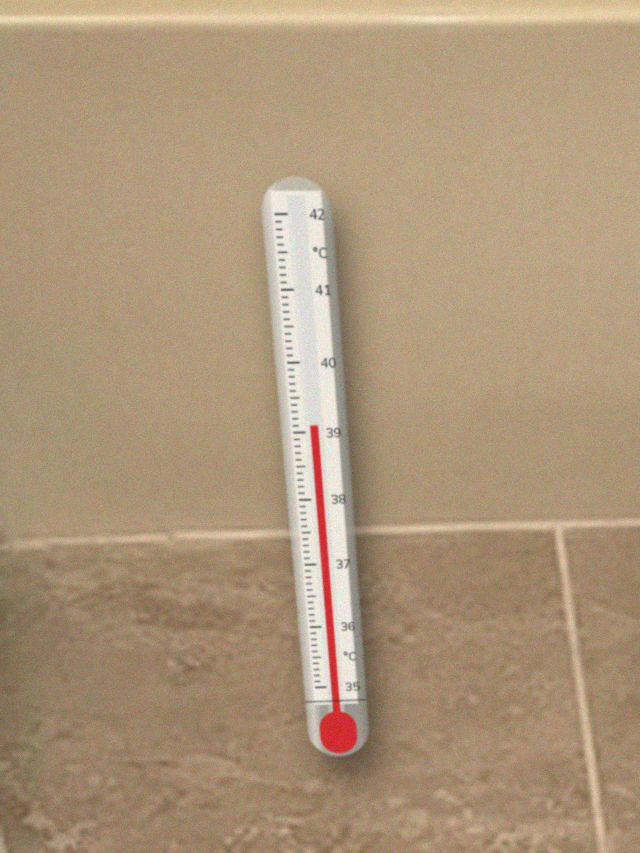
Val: 39.1
